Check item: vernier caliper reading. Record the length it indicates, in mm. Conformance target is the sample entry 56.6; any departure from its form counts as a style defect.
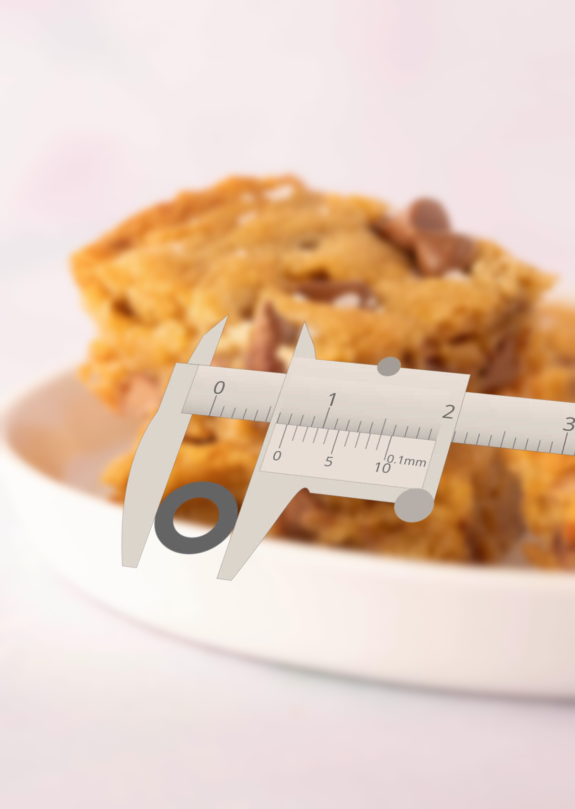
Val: 6.9
